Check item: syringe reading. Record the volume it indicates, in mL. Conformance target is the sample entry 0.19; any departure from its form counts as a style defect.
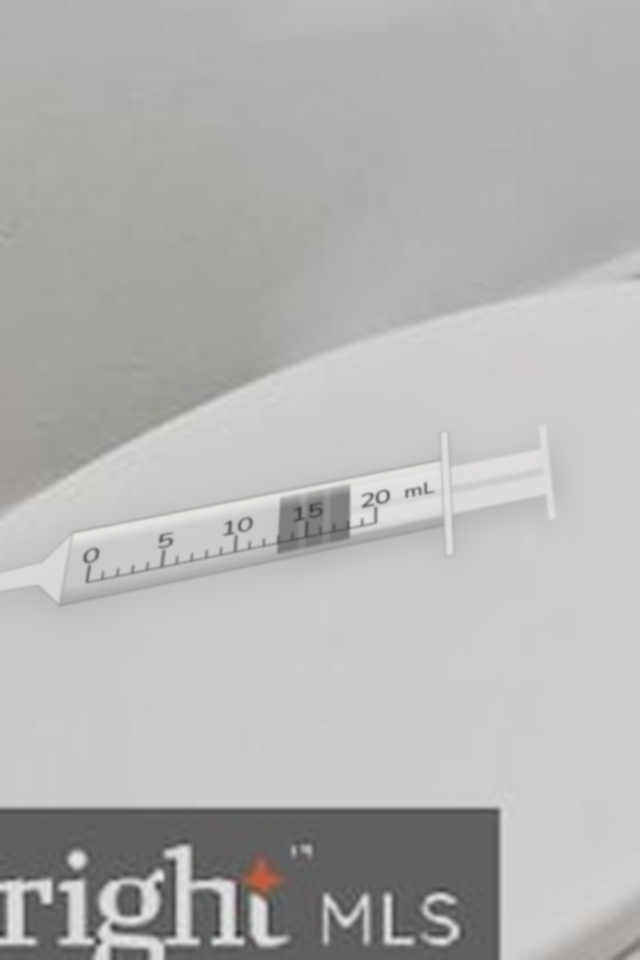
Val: 13
